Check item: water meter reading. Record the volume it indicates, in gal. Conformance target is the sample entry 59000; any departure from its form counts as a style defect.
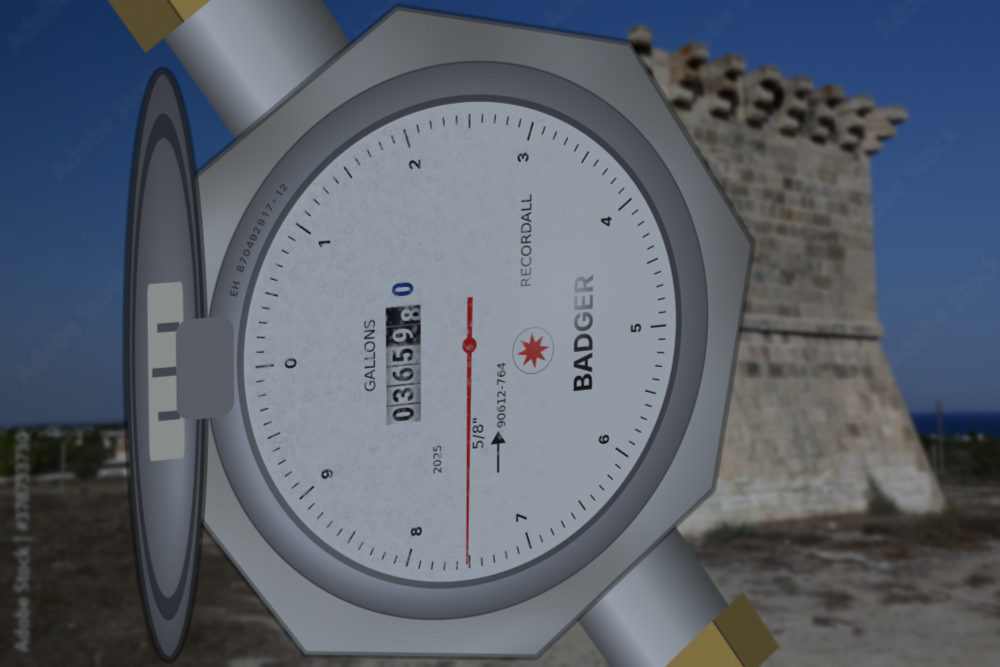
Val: 365977.5
